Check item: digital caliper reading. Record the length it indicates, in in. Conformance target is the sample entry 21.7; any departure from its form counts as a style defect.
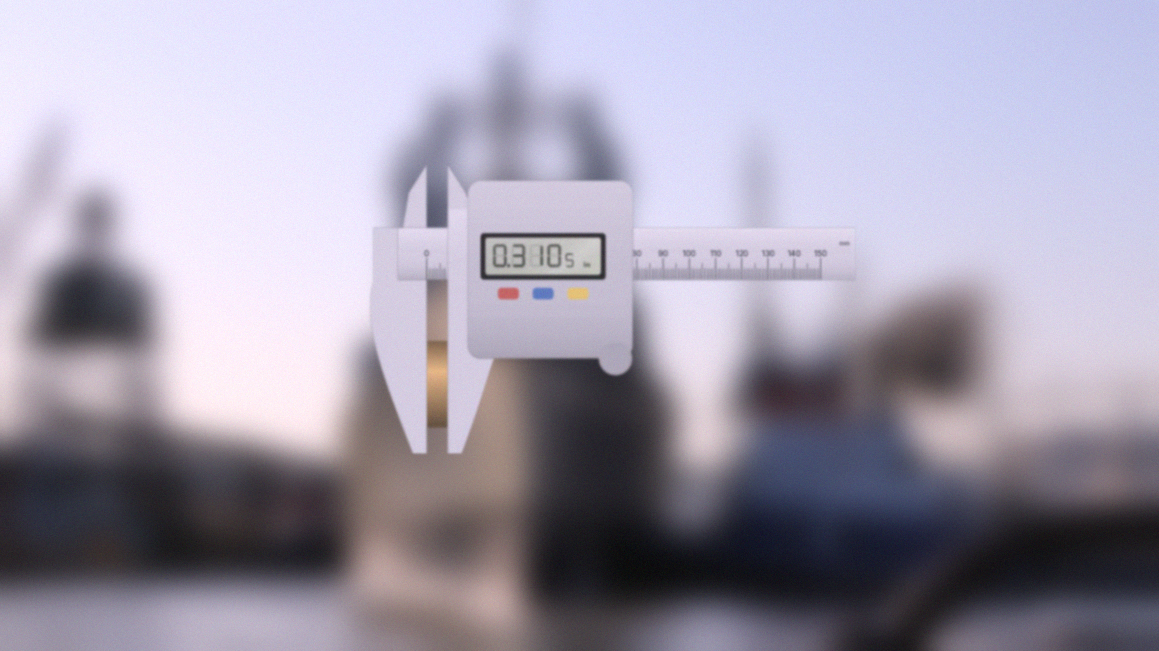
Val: 0.3105
